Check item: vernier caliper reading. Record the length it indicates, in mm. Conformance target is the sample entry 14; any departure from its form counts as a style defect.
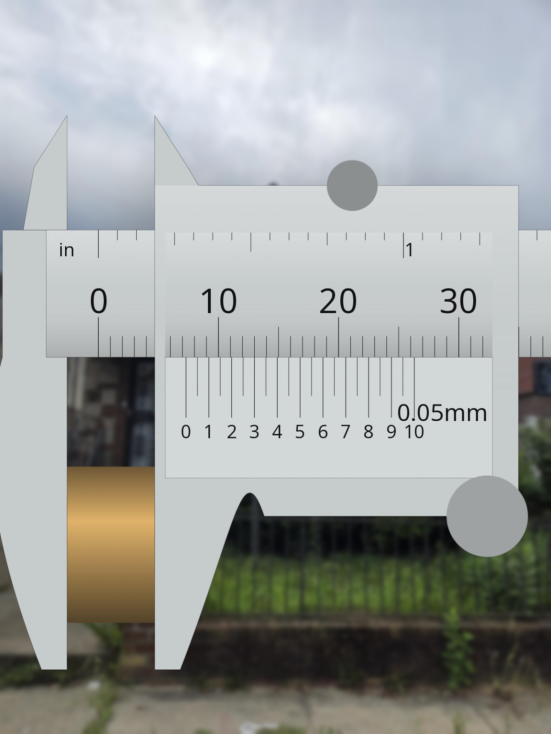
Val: 7.3
